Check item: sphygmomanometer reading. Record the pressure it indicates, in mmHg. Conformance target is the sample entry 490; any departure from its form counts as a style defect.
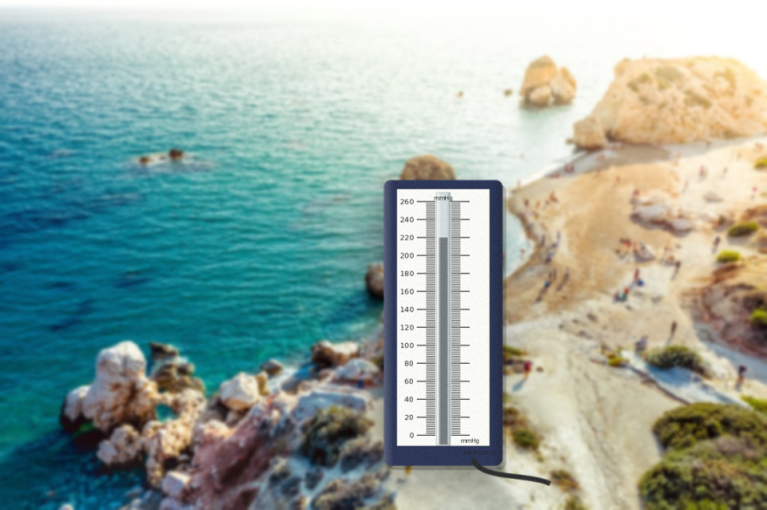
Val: 220
